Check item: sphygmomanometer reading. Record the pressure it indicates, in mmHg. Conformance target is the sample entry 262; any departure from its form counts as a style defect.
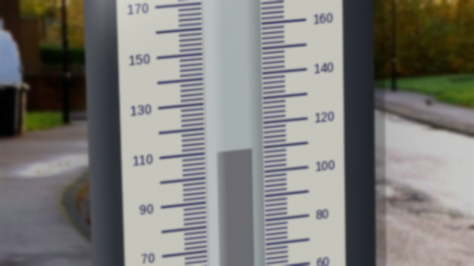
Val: 110
